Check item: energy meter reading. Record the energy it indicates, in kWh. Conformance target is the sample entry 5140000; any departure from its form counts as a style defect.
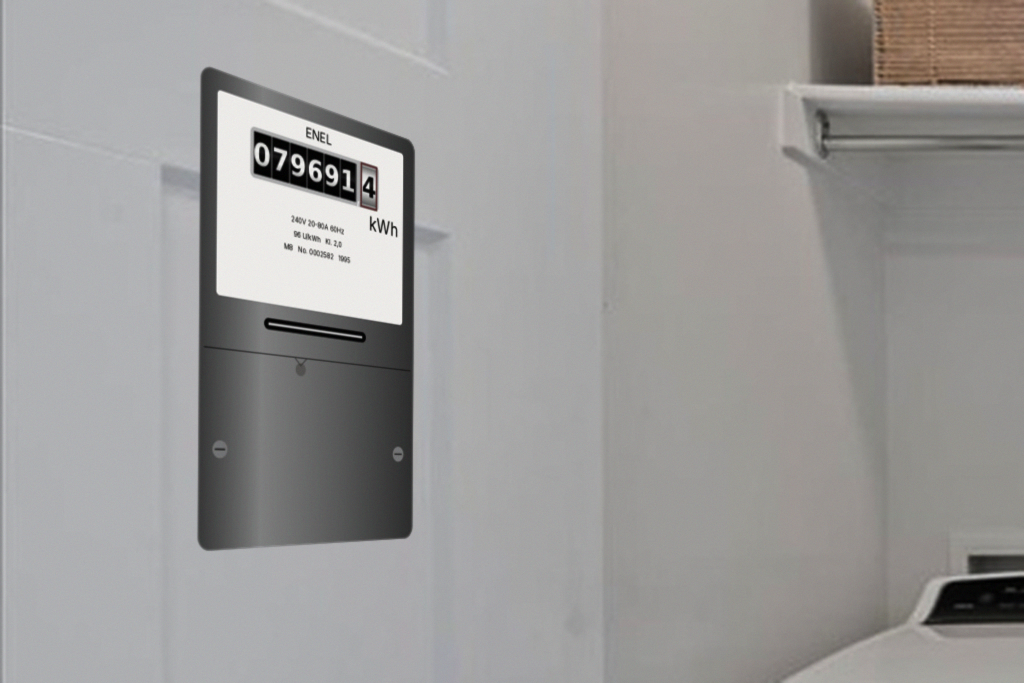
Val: 79691.4
